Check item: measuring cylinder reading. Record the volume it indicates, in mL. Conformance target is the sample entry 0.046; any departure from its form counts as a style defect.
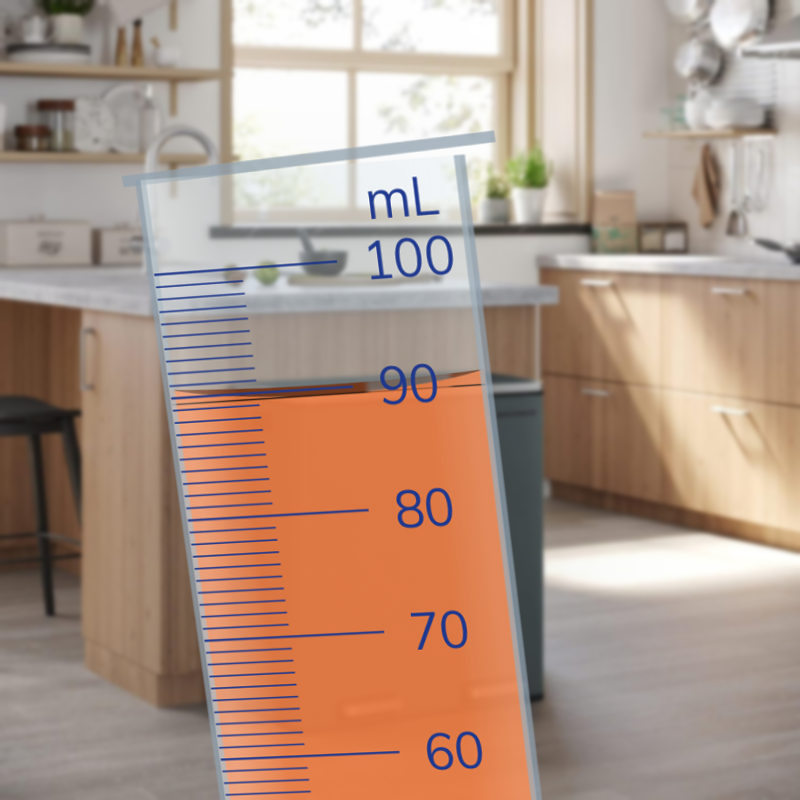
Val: 89.5
